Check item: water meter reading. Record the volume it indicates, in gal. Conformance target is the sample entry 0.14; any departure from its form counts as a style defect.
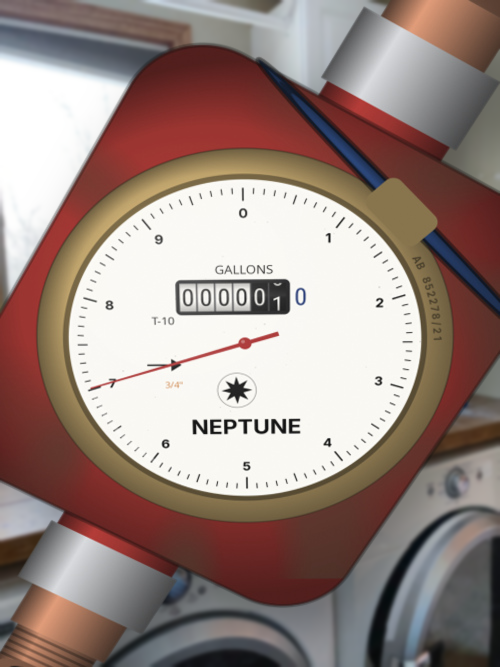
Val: 7.0
